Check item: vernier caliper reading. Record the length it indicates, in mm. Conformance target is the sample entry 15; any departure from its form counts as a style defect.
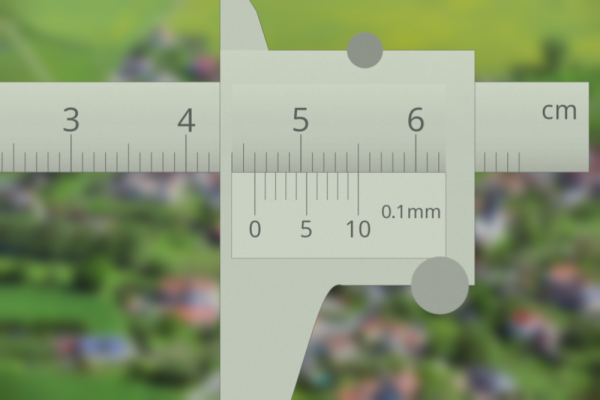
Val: 46.0
